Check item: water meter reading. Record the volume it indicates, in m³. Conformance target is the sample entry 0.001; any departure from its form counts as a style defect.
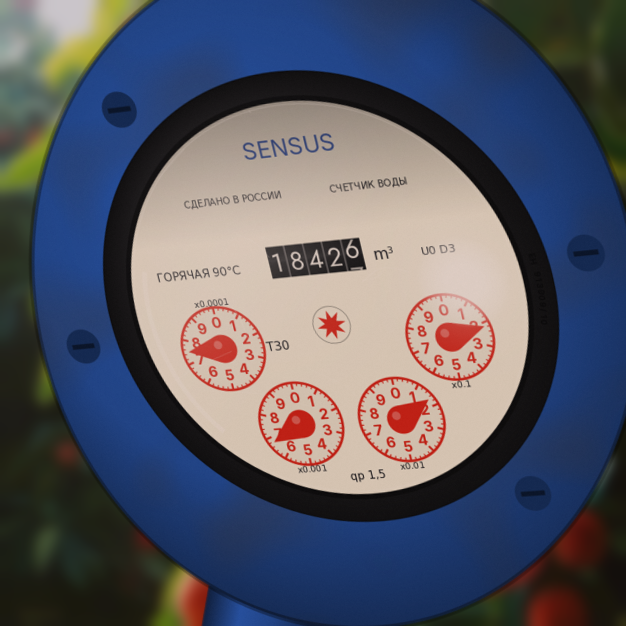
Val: 18426.2167
